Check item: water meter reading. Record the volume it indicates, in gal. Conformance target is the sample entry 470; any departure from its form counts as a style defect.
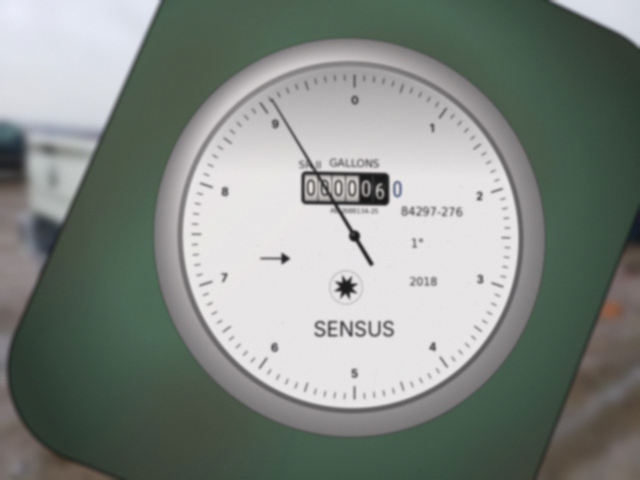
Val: 59.1
